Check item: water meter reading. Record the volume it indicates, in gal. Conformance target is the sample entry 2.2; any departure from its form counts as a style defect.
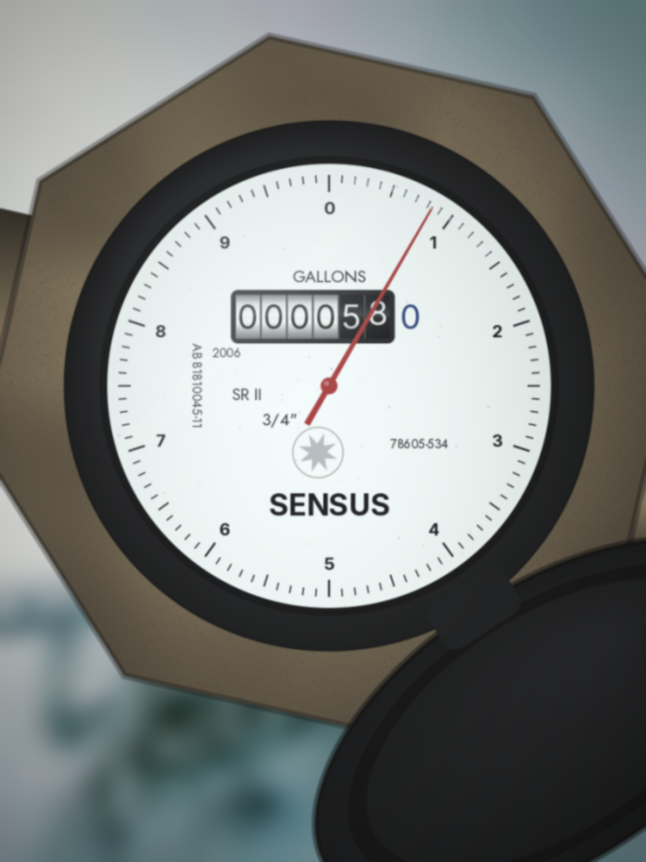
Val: 580.8
